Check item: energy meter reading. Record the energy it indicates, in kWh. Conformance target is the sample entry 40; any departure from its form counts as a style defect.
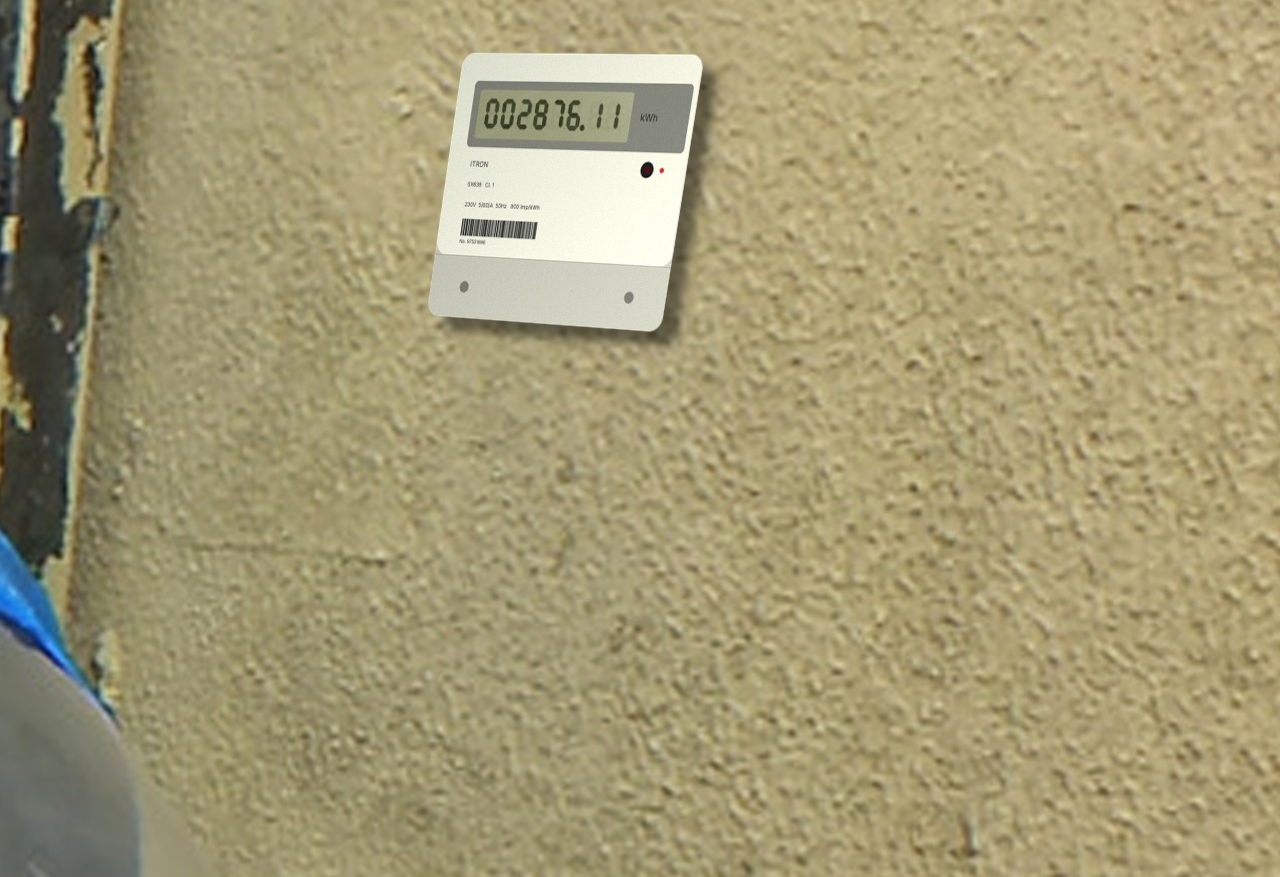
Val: 2876.11
